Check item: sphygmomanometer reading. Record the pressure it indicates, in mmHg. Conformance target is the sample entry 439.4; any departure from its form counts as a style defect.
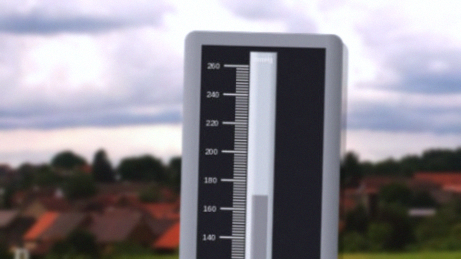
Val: 170
